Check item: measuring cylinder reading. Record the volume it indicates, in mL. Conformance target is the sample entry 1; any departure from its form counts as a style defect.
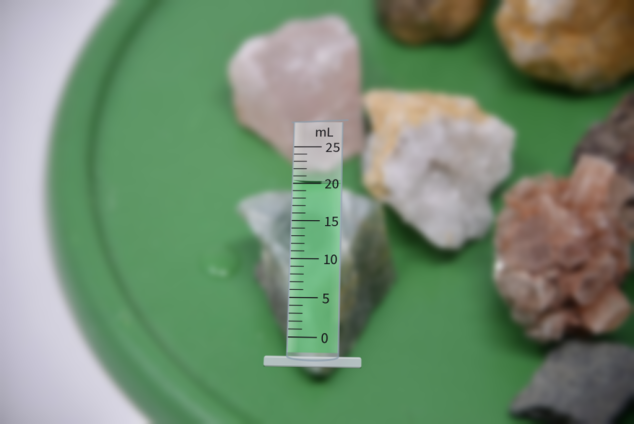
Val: 20
